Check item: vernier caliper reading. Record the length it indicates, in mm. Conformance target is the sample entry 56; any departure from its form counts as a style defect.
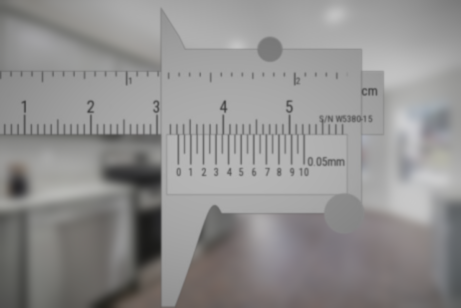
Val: 33.2
